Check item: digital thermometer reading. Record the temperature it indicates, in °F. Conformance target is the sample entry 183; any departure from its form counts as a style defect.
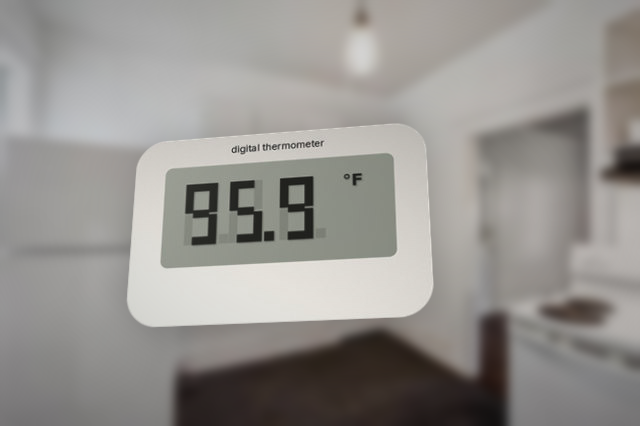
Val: 95.9
